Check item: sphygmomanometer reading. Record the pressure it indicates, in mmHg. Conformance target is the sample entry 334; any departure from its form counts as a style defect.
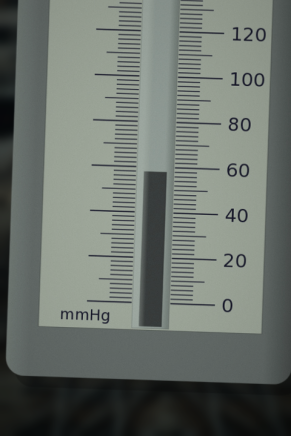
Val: 58
